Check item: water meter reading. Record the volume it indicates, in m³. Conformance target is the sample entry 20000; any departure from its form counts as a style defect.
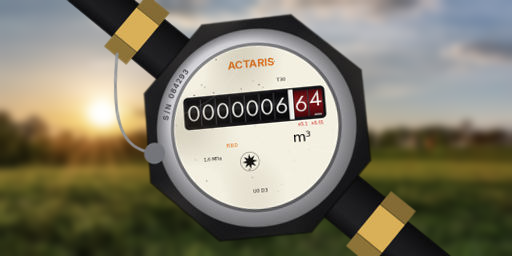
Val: 6.64
